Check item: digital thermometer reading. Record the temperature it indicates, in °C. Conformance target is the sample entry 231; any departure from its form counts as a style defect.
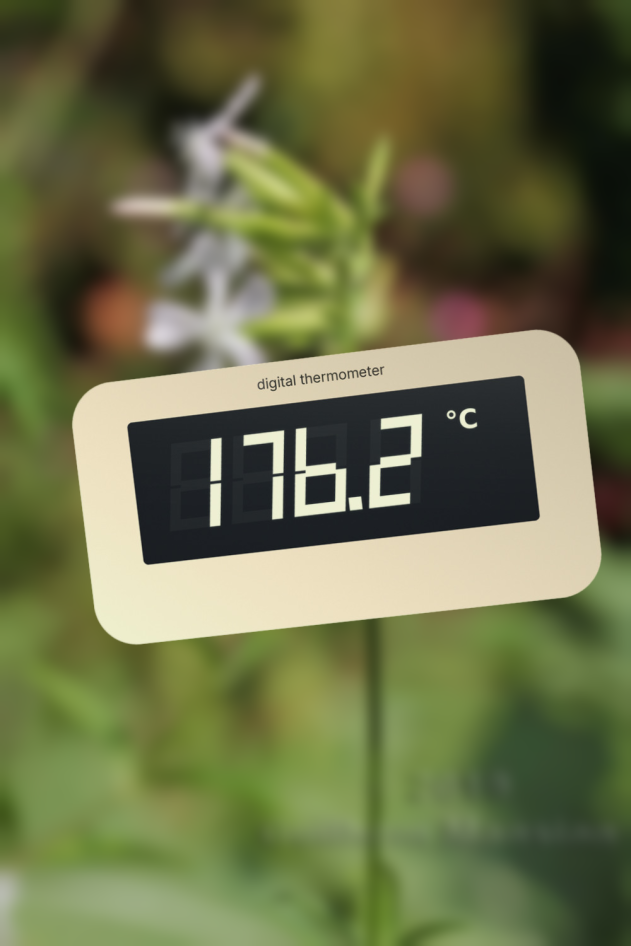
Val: 176.2
